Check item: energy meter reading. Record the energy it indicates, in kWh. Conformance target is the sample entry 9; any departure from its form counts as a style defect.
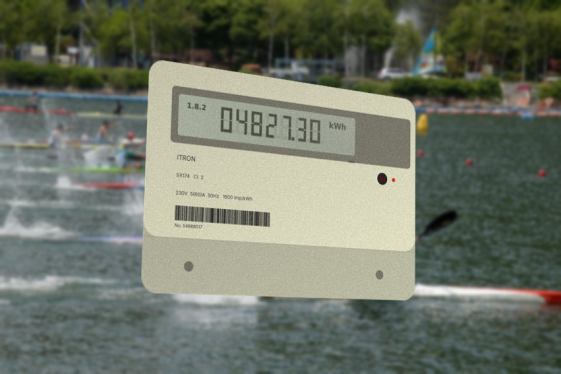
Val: 4827.30
